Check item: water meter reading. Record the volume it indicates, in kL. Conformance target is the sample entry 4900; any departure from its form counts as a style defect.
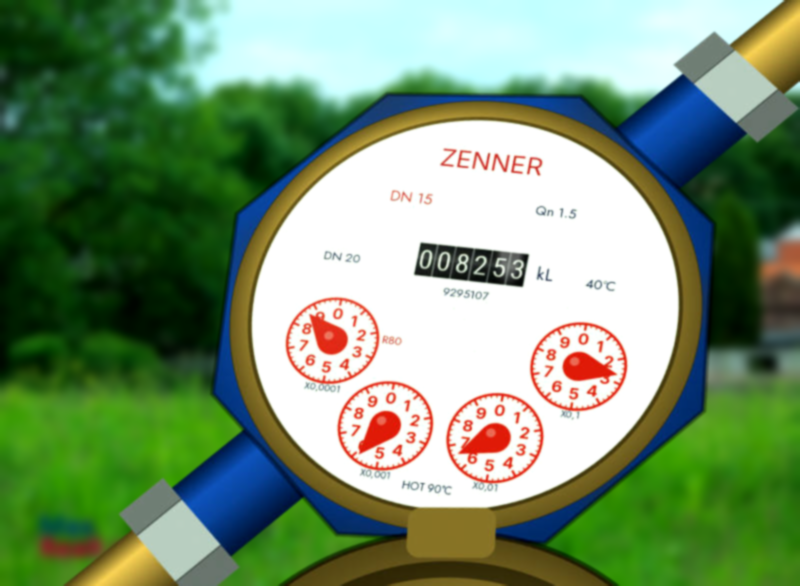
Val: 8253.2658
